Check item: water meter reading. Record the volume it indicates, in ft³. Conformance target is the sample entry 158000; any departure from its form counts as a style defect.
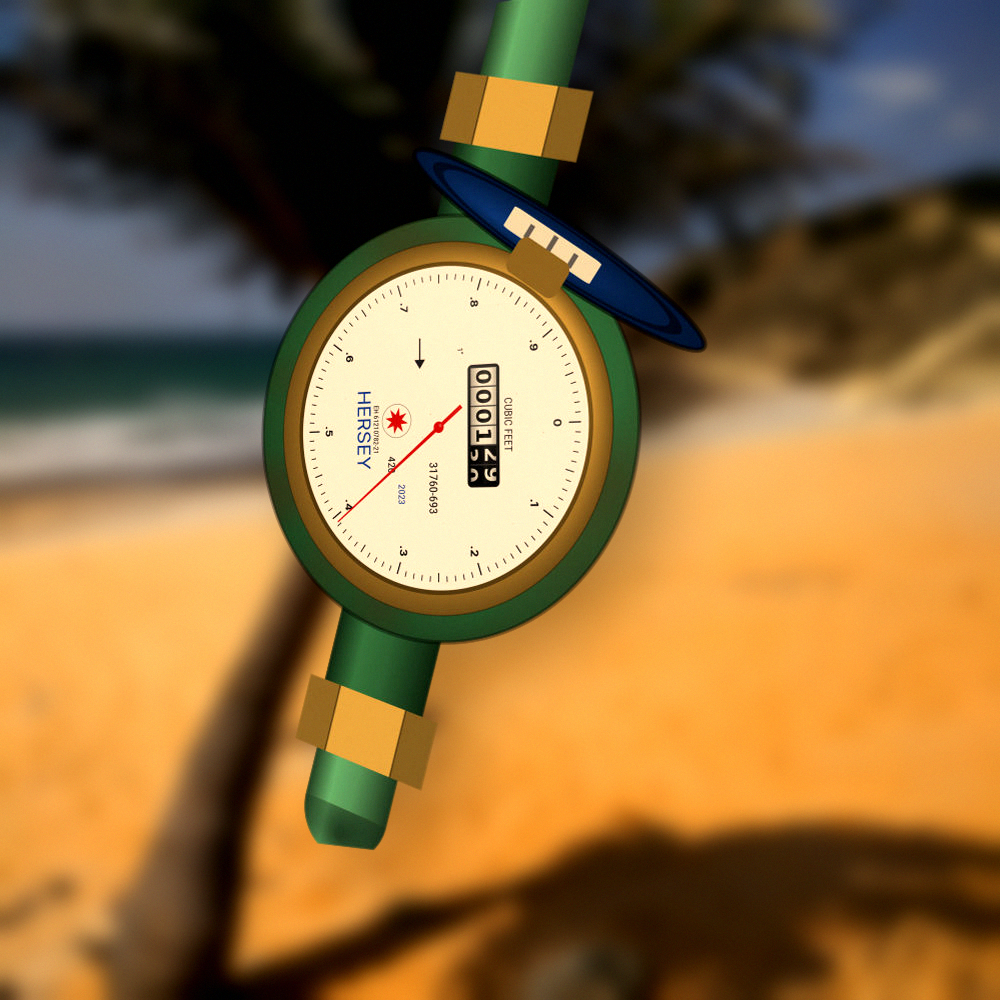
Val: 129.39
